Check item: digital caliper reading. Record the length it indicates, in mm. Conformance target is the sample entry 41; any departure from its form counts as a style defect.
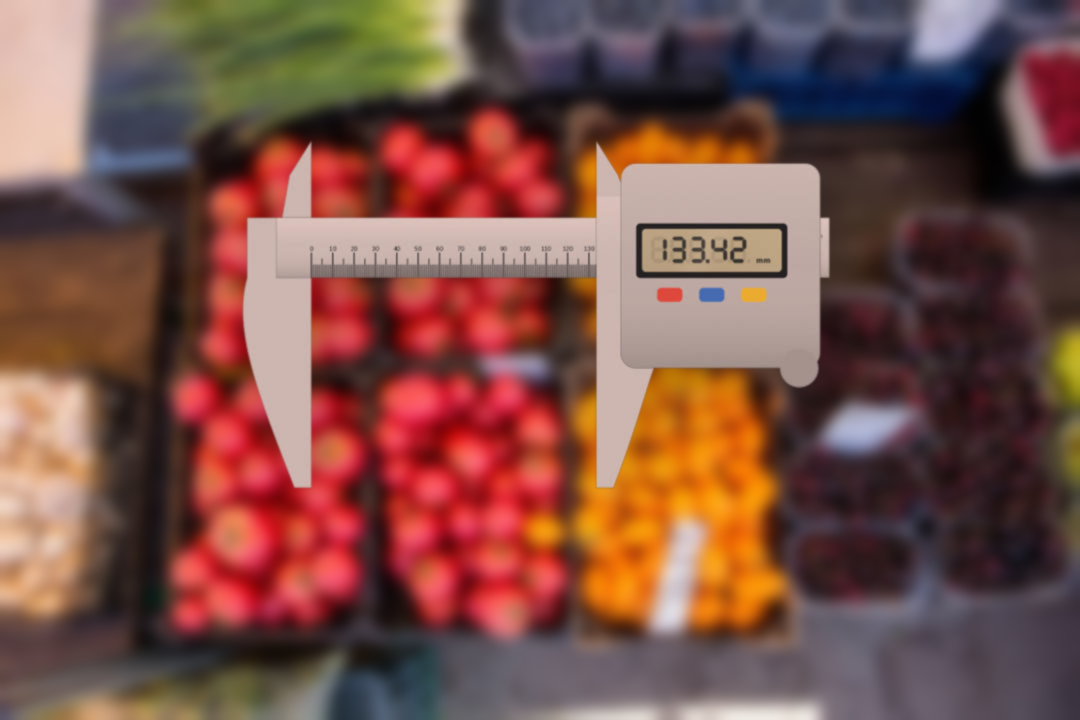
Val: 133.42
